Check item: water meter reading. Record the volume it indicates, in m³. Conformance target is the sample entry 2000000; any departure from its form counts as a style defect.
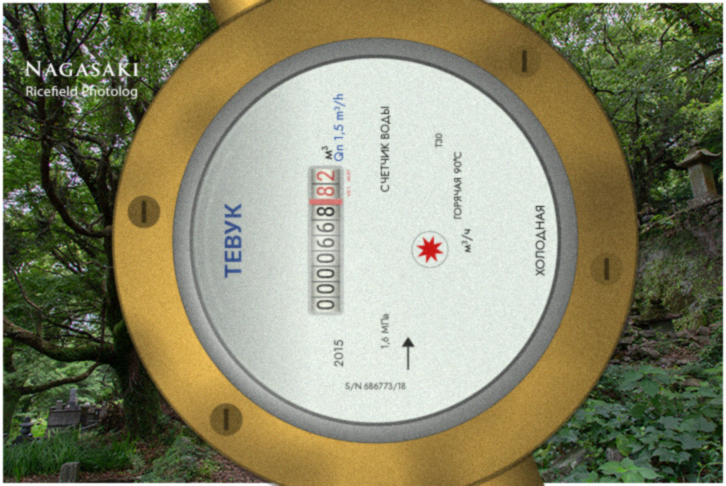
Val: 668.82
